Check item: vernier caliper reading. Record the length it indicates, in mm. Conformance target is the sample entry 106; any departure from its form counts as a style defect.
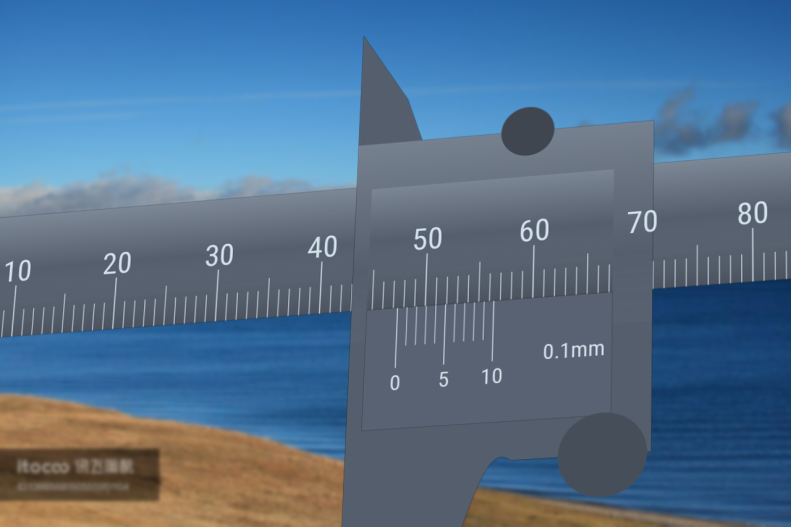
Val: 47.4
